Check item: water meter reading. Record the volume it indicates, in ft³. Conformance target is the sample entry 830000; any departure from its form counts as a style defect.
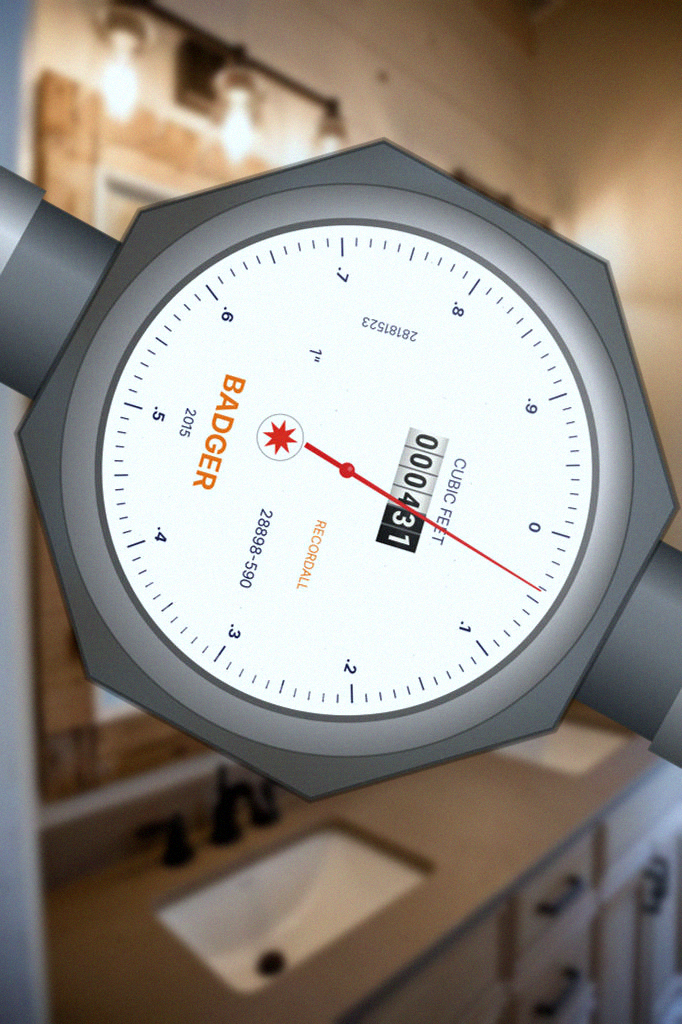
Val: 431.04
